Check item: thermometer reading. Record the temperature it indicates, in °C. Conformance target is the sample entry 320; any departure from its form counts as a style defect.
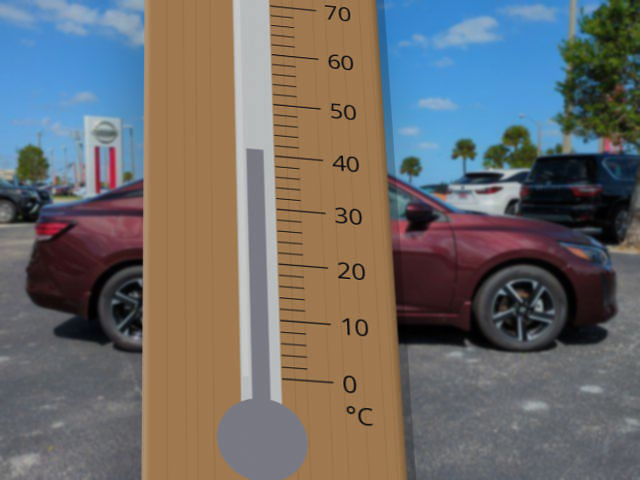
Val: 41
